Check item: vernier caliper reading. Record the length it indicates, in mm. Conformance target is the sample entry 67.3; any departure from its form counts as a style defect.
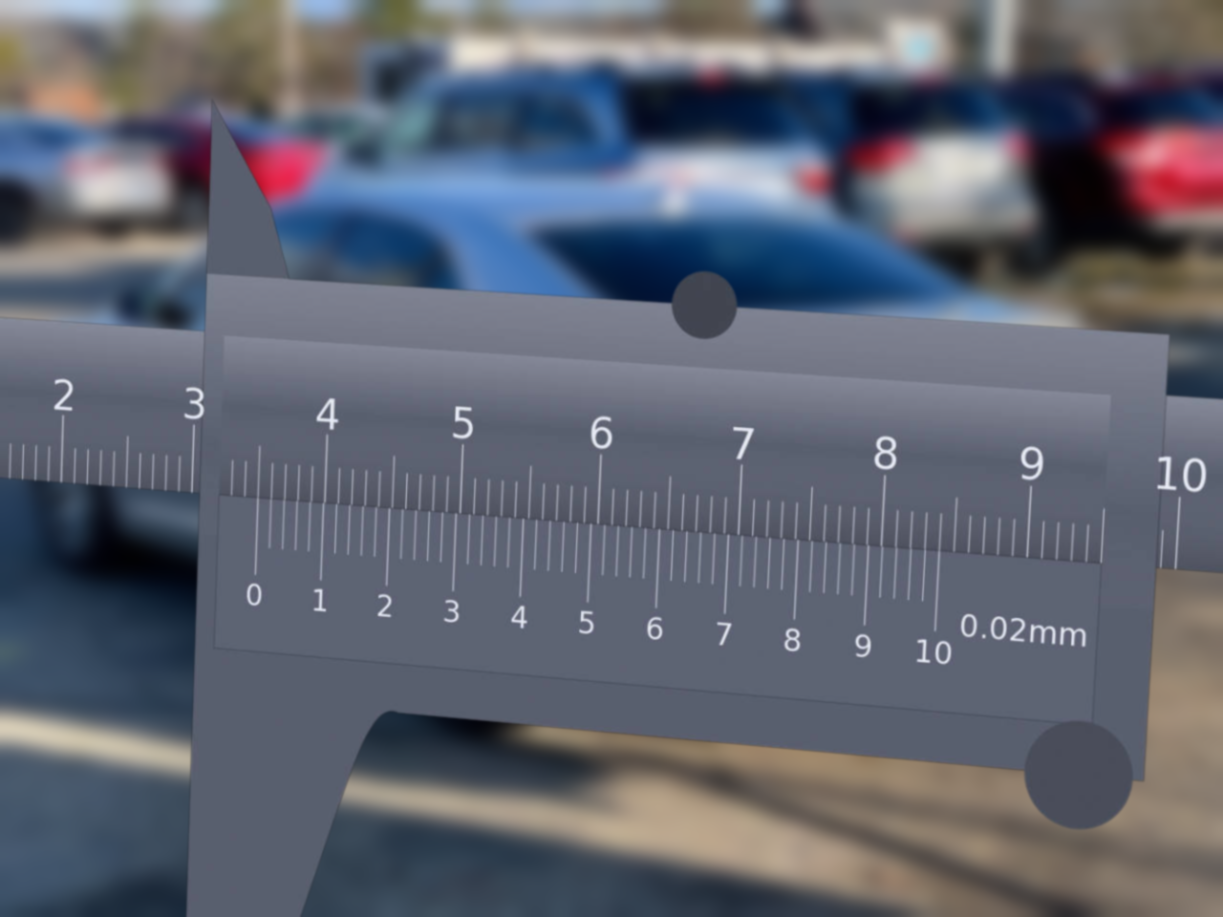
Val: 35.0
